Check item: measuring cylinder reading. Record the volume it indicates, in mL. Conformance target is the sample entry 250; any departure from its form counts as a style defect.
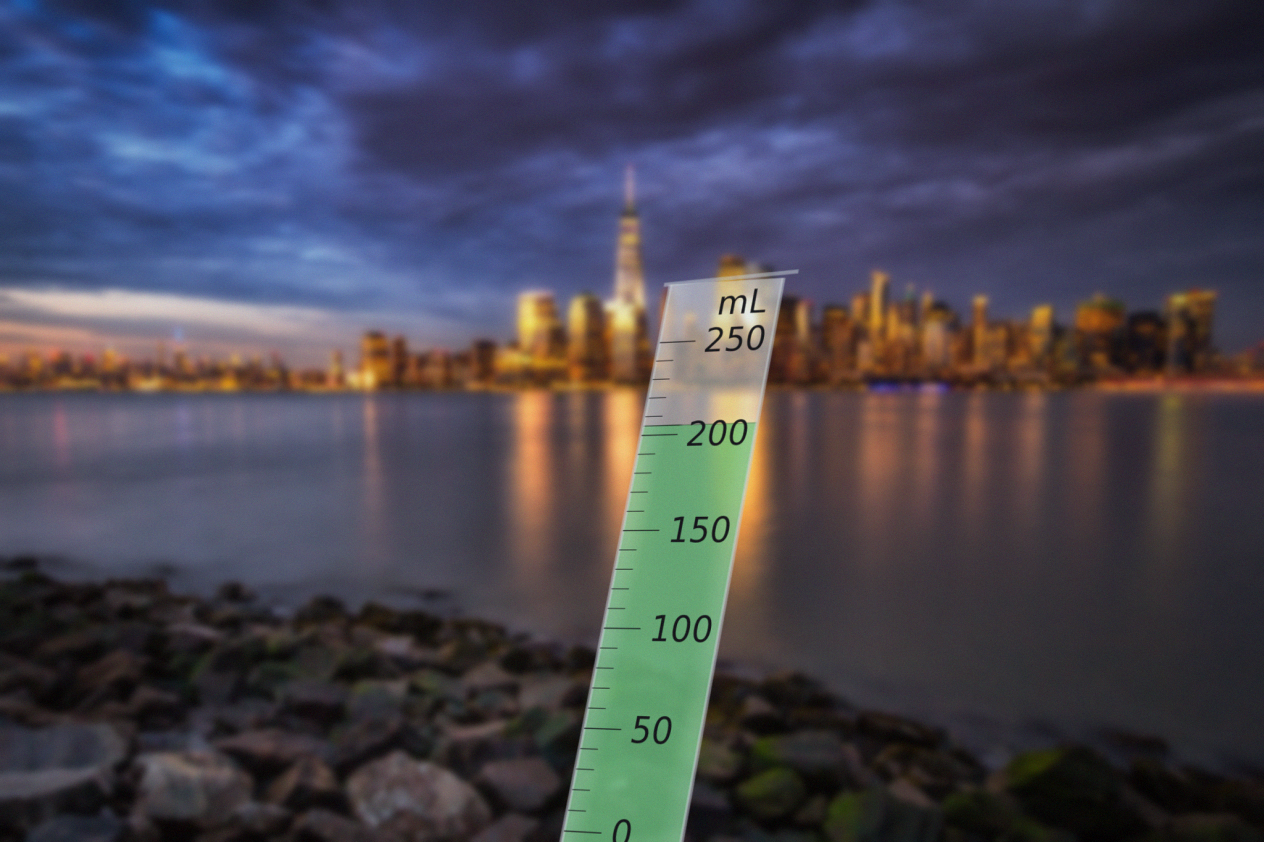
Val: 205
